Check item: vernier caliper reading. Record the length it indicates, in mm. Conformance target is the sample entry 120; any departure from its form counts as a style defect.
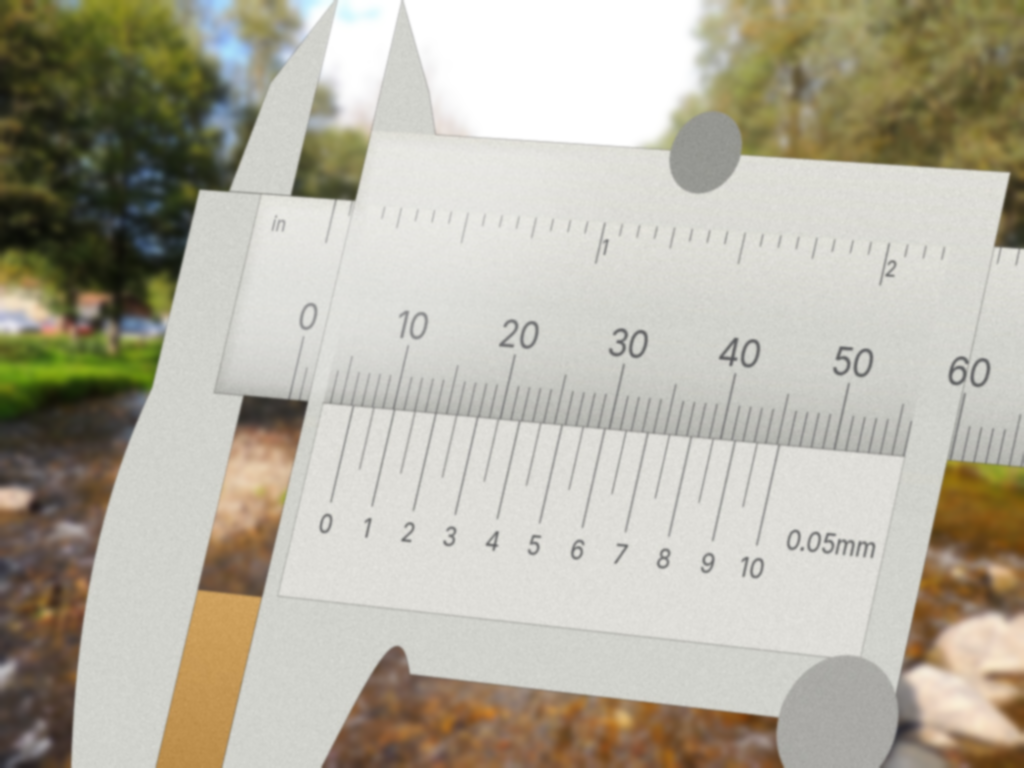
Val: 6.2
